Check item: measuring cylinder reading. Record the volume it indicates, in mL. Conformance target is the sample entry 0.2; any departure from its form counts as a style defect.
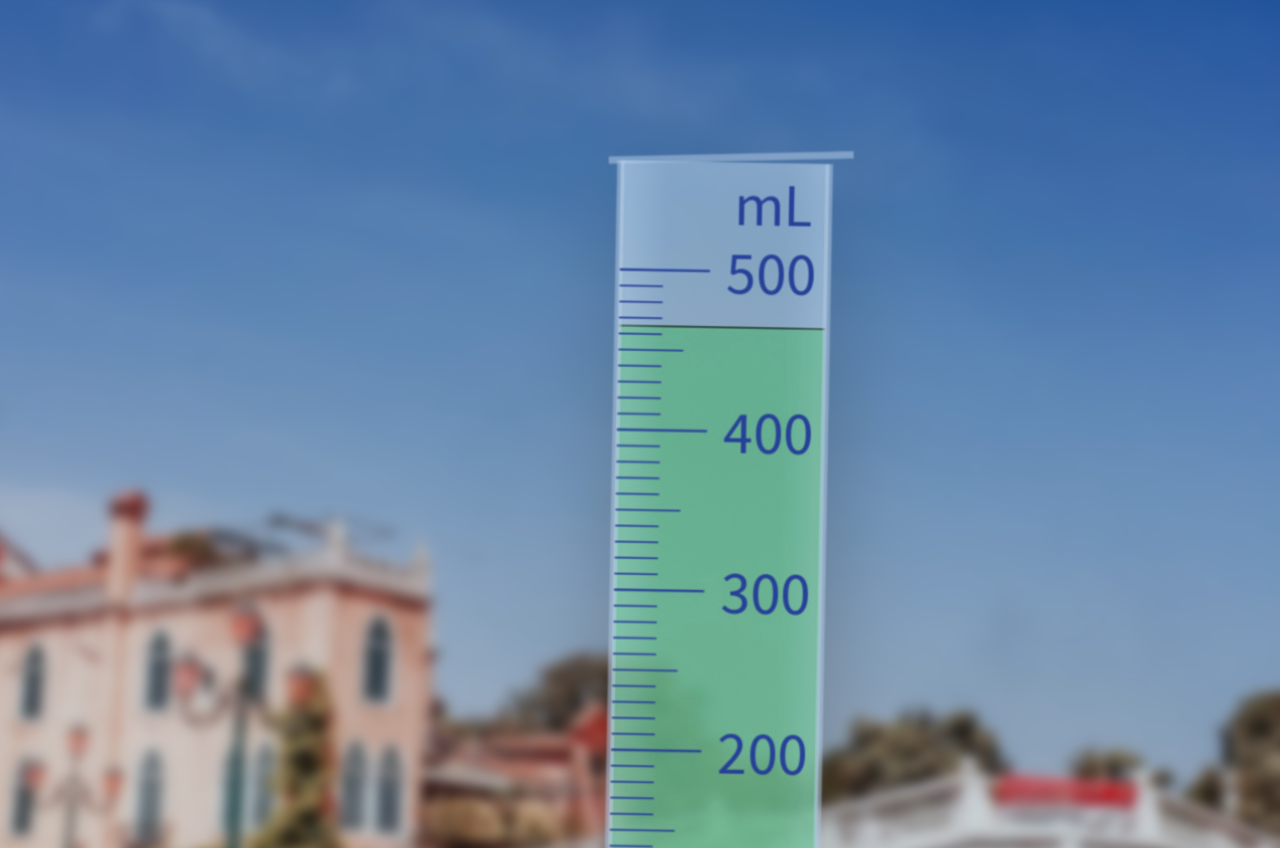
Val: 465
